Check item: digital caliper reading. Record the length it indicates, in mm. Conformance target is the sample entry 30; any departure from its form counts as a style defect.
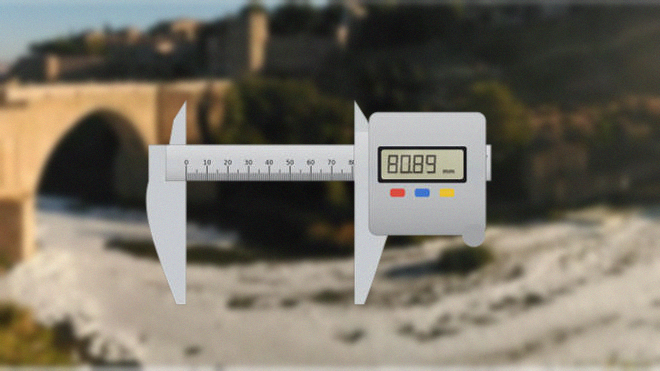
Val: 80.89
